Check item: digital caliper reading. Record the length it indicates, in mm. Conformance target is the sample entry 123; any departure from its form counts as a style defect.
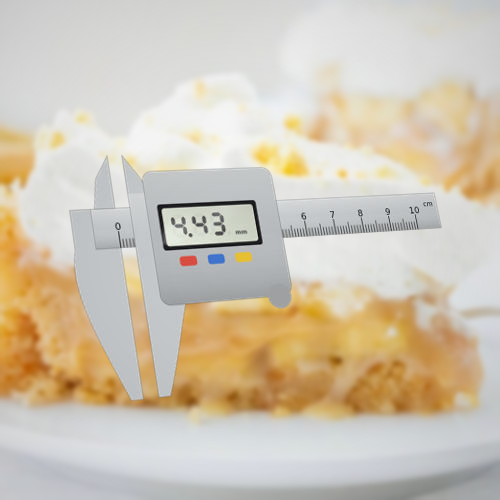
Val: 4.43
